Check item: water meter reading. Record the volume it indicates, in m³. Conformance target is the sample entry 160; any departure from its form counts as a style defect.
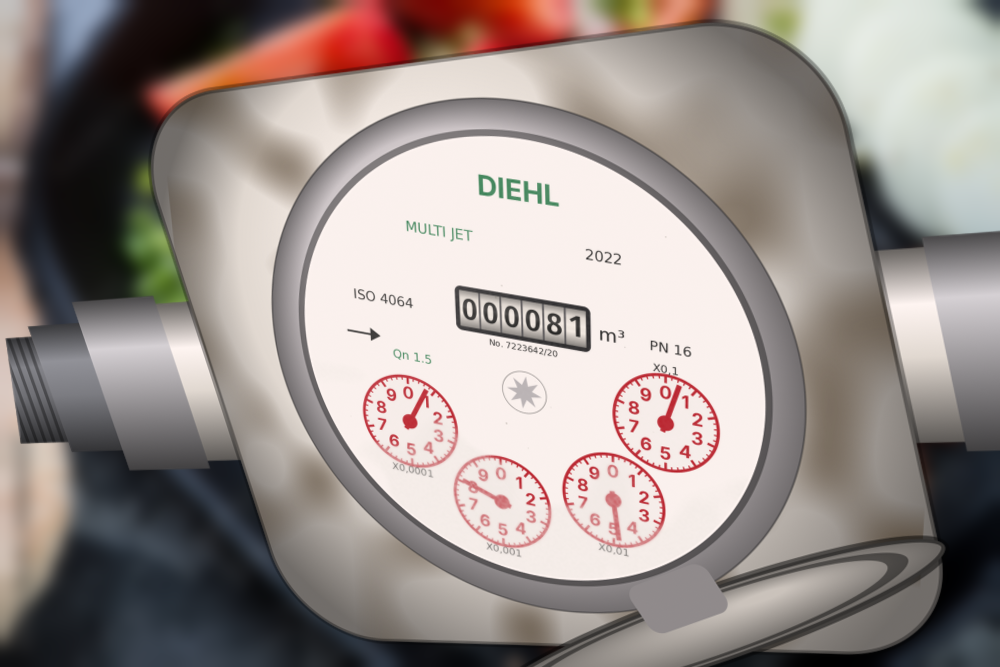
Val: 81.0480
